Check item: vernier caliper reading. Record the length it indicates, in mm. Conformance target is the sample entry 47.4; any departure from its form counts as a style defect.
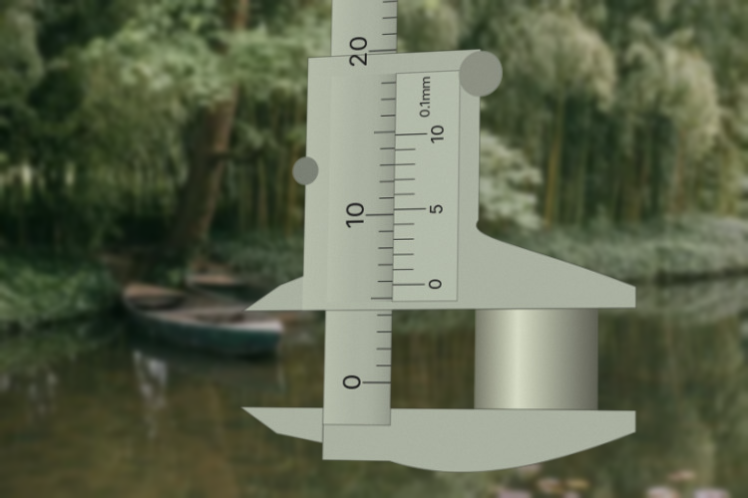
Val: 5.8
